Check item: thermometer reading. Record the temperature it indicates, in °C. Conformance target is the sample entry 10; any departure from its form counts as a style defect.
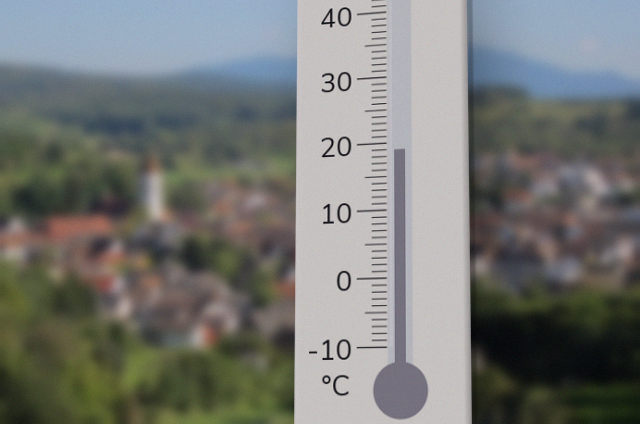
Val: 19
